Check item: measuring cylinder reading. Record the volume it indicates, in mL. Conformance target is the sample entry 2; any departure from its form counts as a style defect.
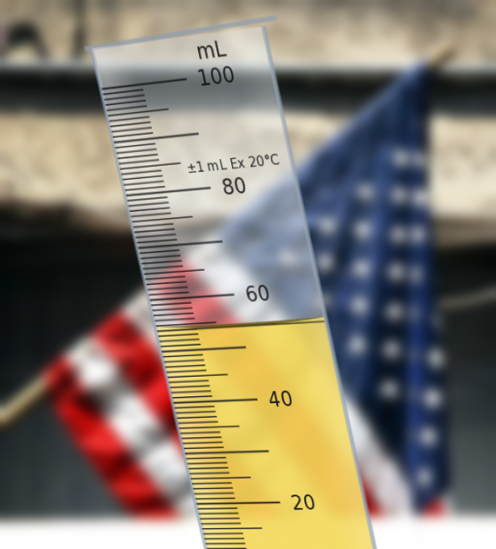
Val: 54
